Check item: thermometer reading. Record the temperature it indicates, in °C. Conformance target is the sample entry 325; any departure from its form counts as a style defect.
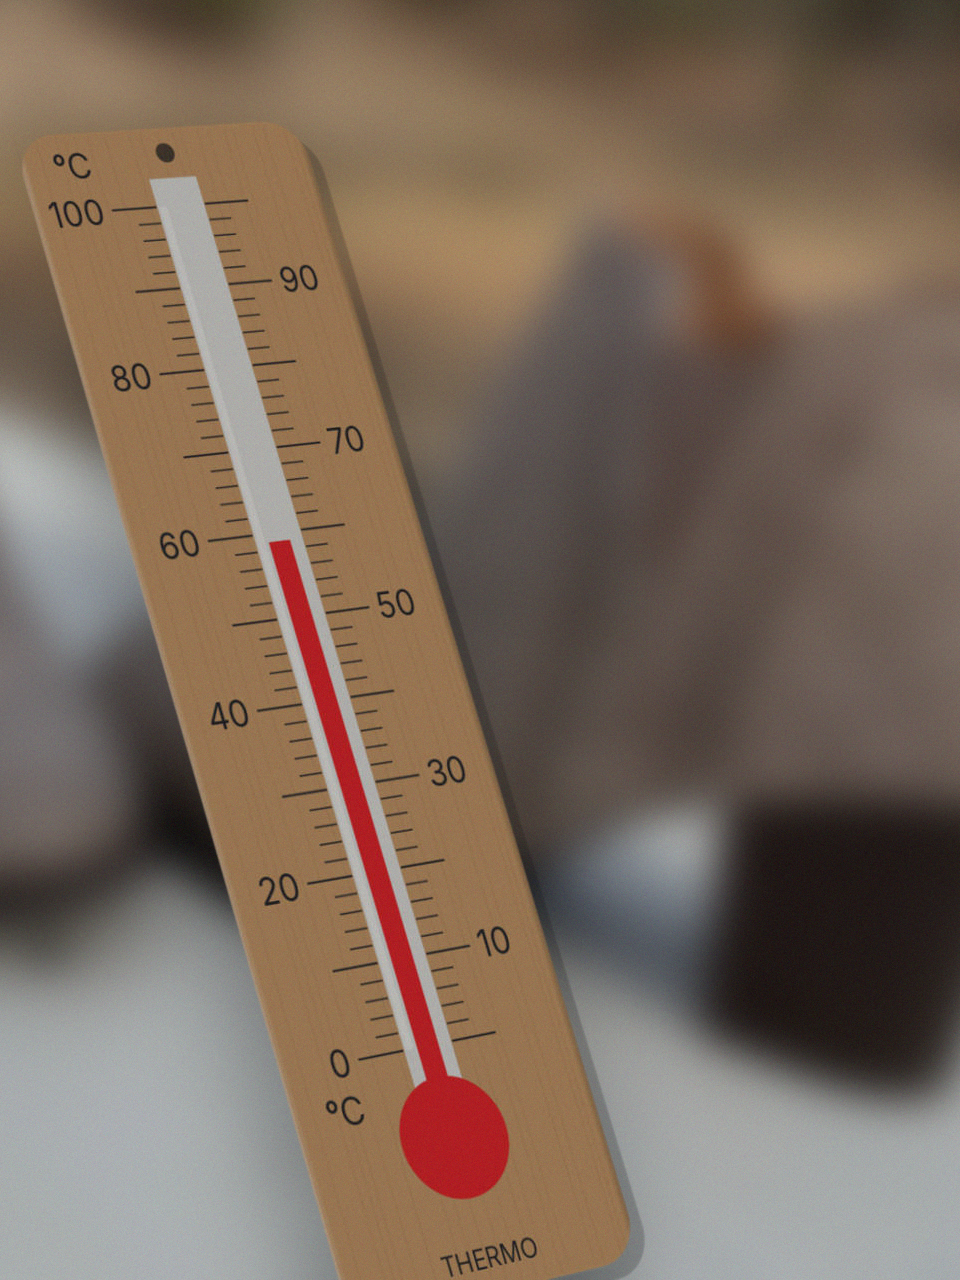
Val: 59
